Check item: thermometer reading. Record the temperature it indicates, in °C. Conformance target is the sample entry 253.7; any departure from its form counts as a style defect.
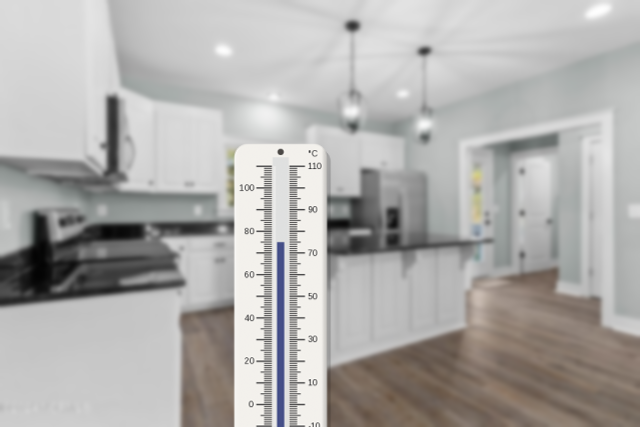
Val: 75
